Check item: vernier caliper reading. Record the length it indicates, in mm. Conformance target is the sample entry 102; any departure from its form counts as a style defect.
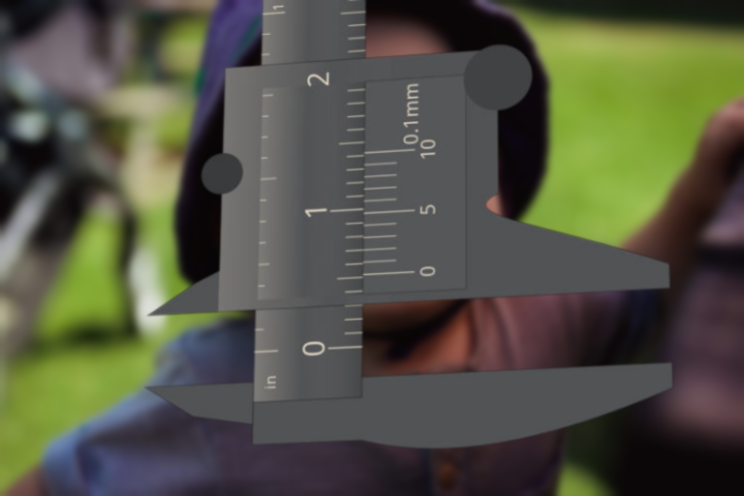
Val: 5.2
